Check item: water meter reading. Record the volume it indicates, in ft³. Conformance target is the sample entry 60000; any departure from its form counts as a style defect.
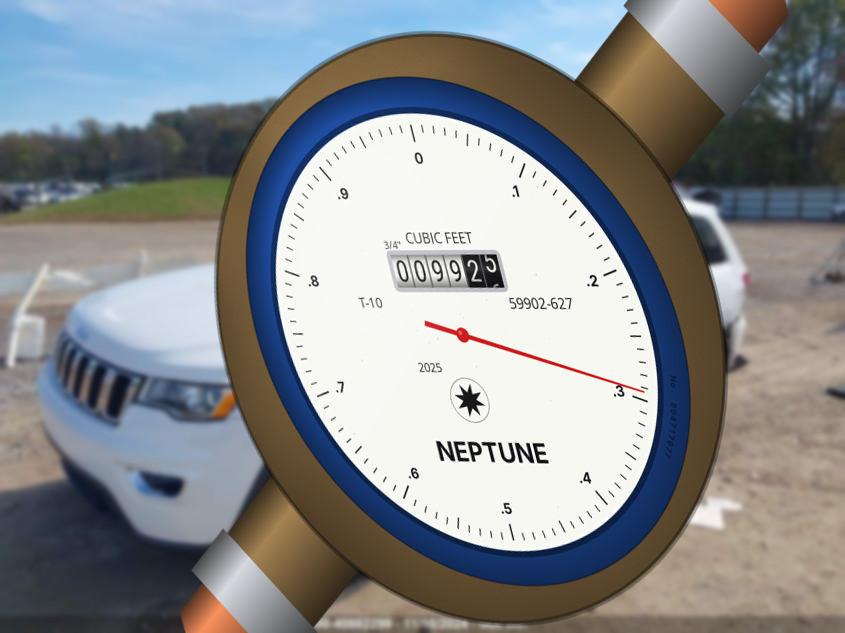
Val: 9925.29
